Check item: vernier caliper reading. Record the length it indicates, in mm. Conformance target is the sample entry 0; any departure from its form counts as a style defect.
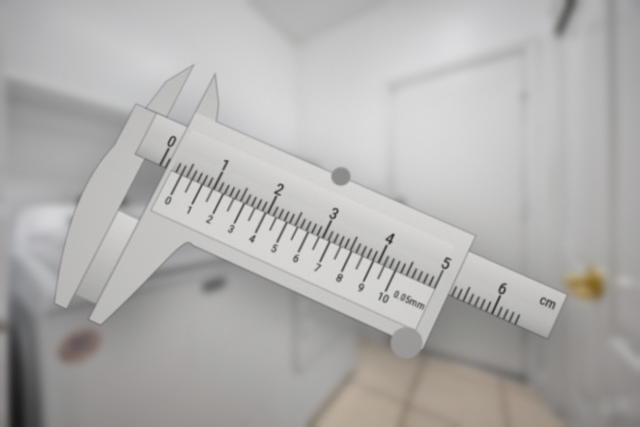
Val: 4.0
